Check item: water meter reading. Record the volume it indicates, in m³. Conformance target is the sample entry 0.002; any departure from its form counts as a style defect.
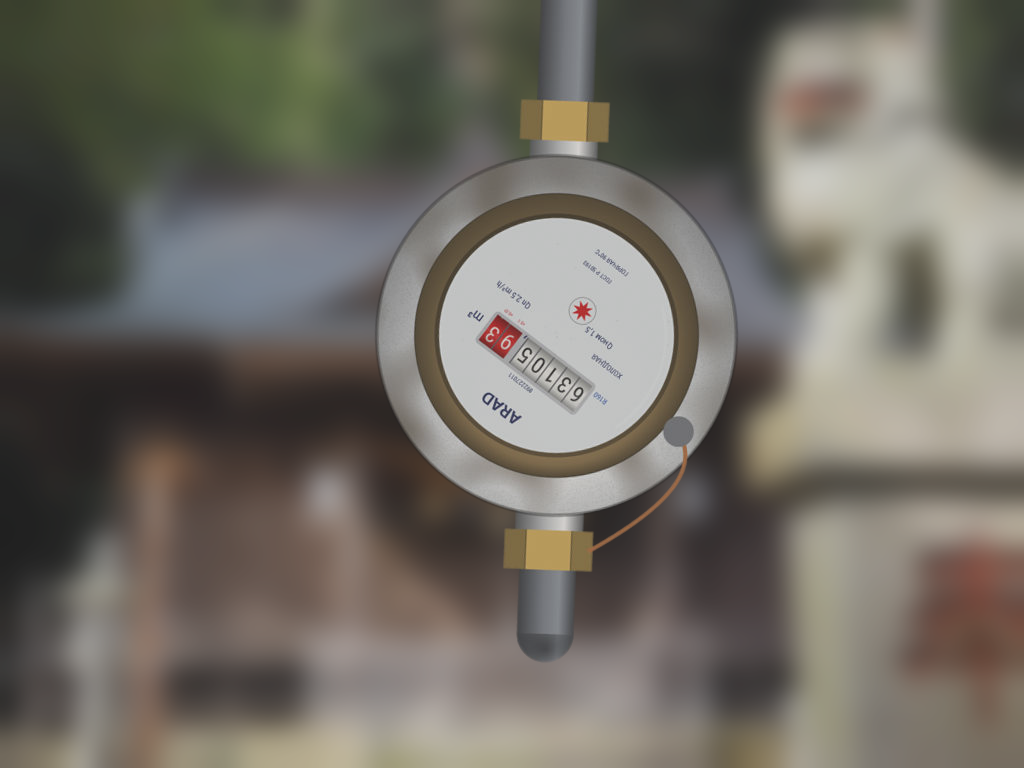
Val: 63105.93
